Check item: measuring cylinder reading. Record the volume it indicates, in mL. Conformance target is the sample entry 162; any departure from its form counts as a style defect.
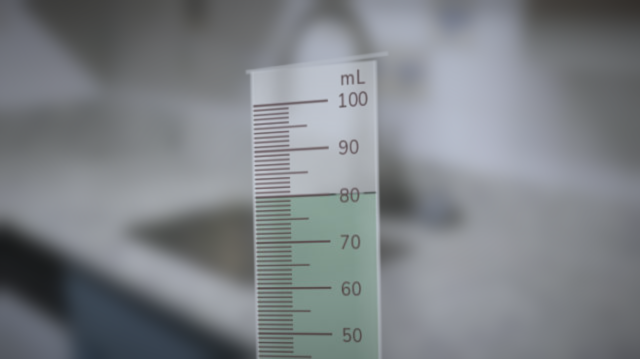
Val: 80
